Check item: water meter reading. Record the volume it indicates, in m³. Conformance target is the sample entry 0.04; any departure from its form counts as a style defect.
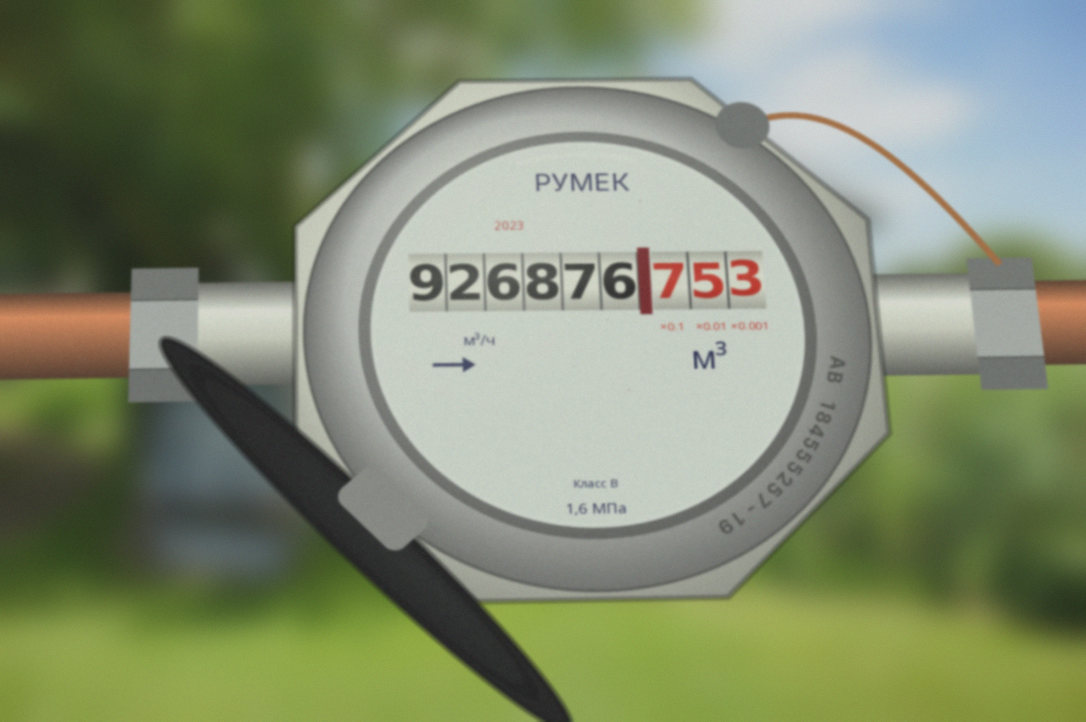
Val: 926876.753
